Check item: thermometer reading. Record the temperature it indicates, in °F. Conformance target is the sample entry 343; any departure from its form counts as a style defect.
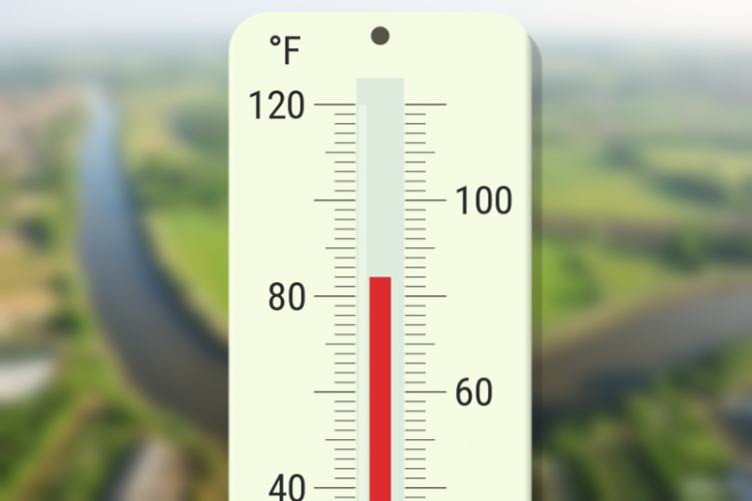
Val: 84
